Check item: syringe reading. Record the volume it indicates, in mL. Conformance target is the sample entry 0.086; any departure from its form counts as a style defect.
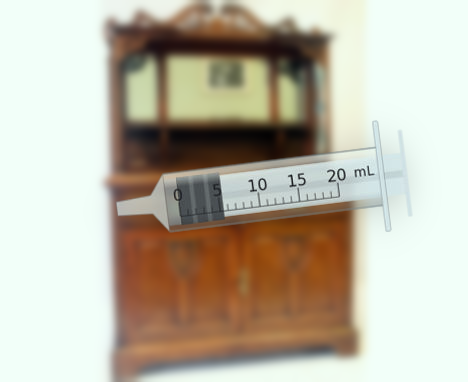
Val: 0
